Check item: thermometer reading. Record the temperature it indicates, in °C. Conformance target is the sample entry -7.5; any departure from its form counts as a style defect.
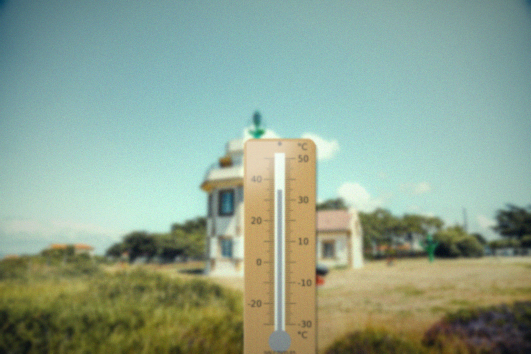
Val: 35
